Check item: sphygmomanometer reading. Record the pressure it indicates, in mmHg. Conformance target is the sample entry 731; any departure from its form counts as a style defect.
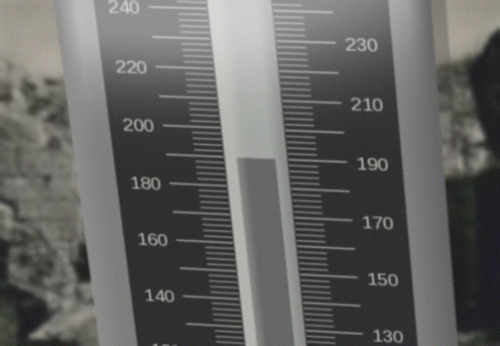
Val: 190
